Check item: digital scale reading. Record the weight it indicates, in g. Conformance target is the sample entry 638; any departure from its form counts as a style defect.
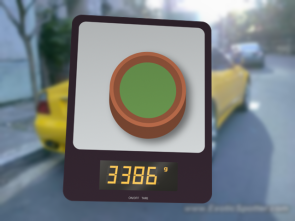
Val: 3386
